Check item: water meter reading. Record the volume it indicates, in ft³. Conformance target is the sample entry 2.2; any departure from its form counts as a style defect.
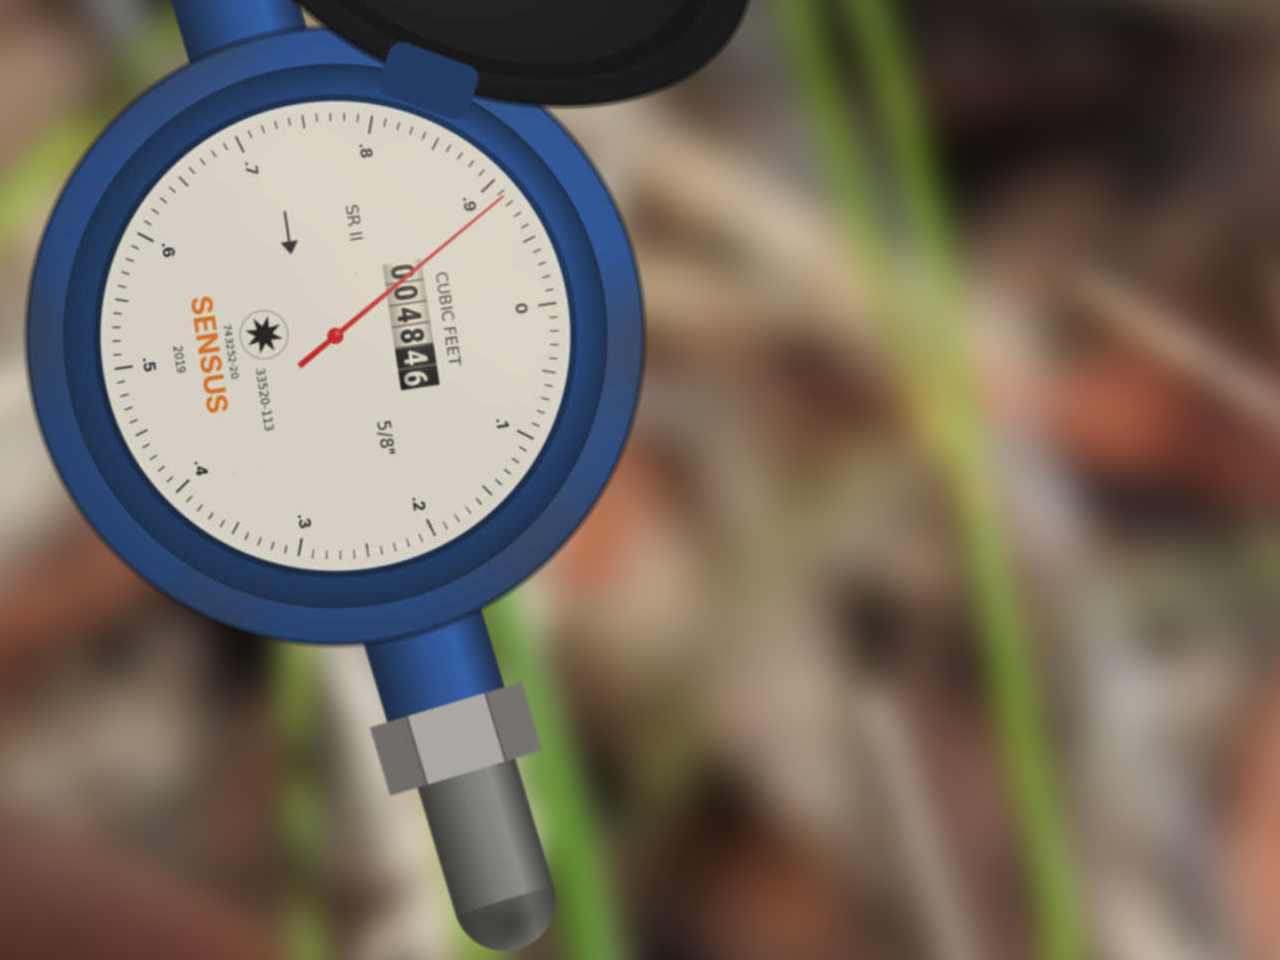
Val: 4845.91
